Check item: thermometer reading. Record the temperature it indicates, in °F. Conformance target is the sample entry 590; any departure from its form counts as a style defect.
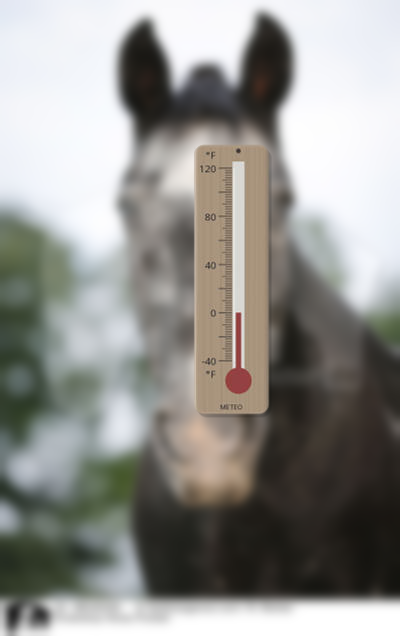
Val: 0
